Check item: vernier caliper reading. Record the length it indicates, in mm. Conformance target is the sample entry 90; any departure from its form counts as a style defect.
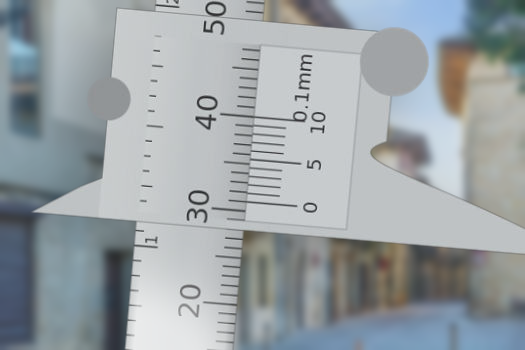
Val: 31.0
